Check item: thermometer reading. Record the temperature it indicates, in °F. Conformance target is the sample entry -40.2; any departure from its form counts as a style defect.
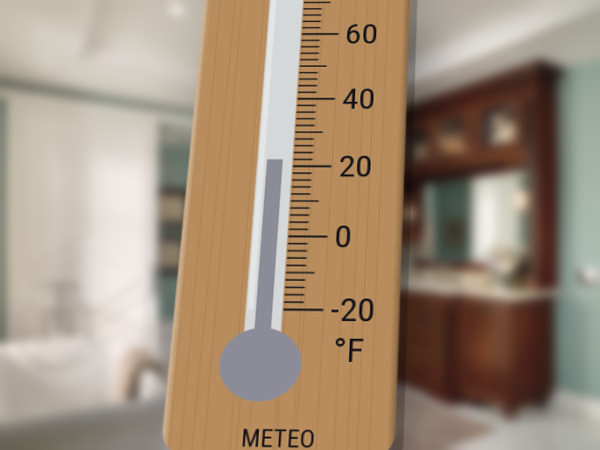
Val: 22
